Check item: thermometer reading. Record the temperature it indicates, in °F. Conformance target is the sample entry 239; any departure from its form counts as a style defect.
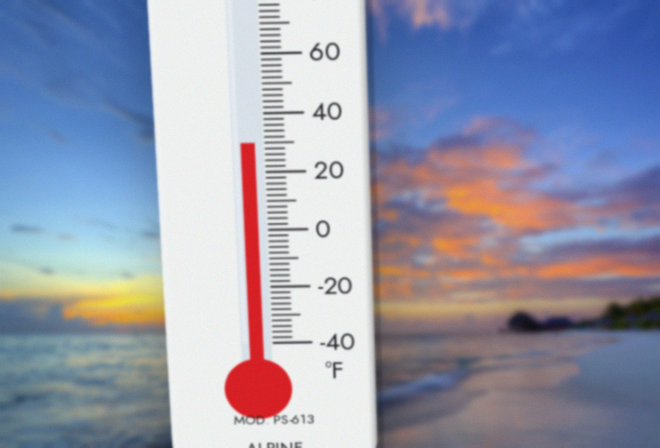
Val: 30
